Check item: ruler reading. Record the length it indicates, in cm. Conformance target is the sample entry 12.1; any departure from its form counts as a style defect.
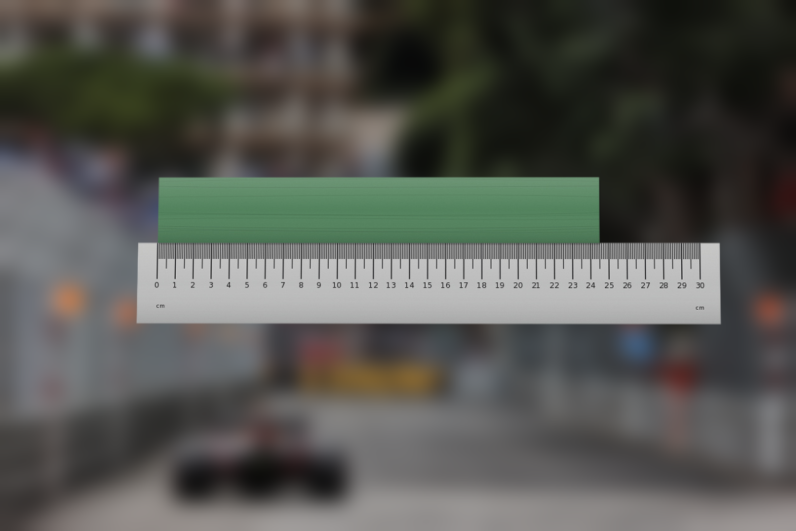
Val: 24.5
